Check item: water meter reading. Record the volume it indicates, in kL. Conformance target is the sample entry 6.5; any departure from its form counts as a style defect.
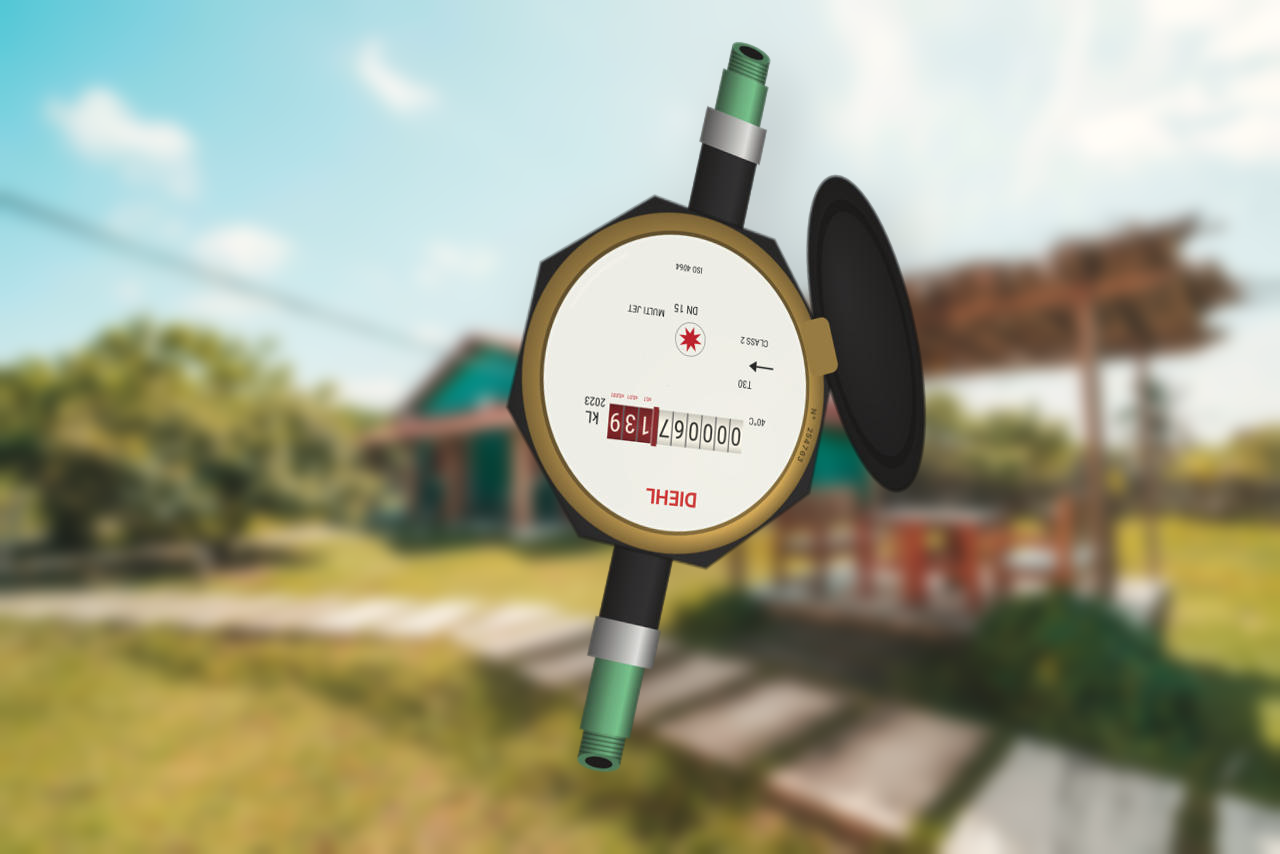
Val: 67.139
